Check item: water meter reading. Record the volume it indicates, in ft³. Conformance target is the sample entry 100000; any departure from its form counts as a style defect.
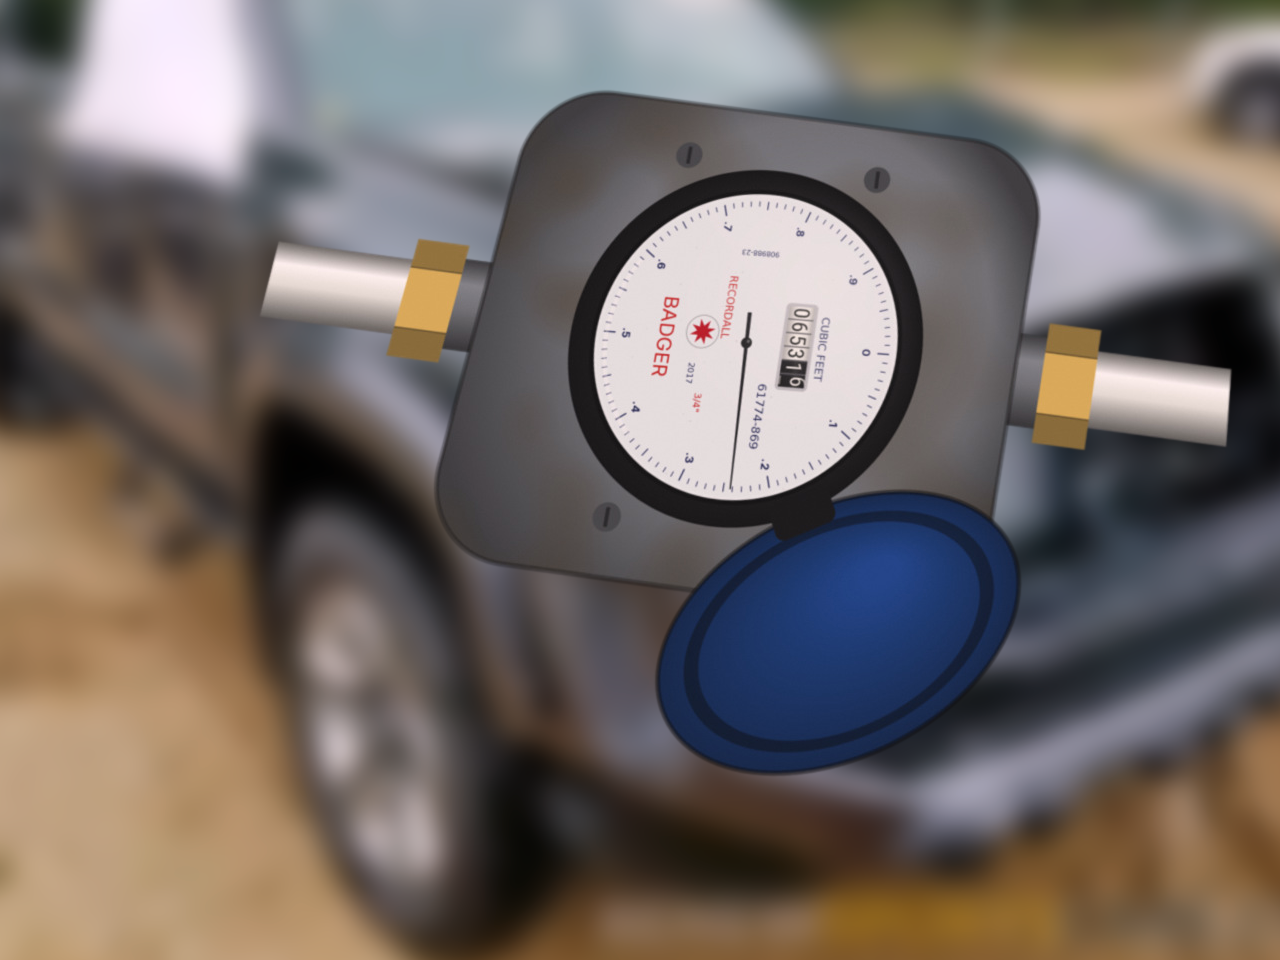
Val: 65316.24
